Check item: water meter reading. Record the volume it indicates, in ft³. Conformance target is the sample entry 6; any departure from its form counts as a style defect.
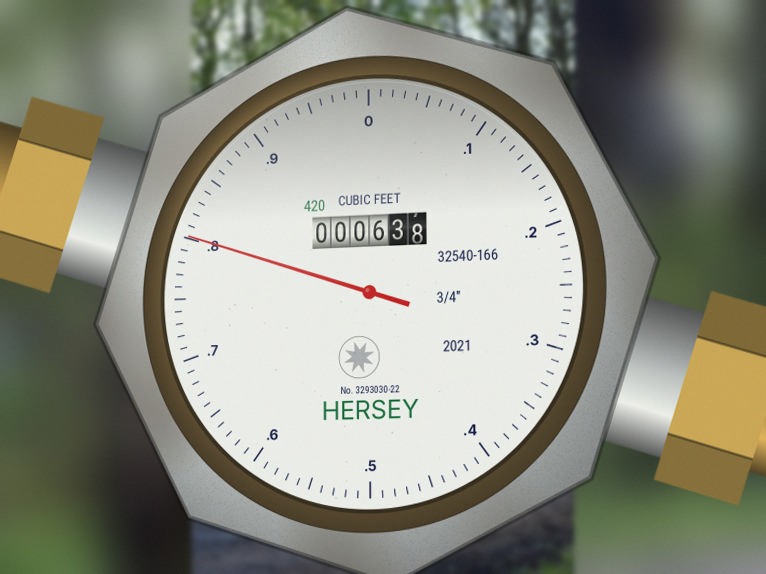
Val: 637.80
